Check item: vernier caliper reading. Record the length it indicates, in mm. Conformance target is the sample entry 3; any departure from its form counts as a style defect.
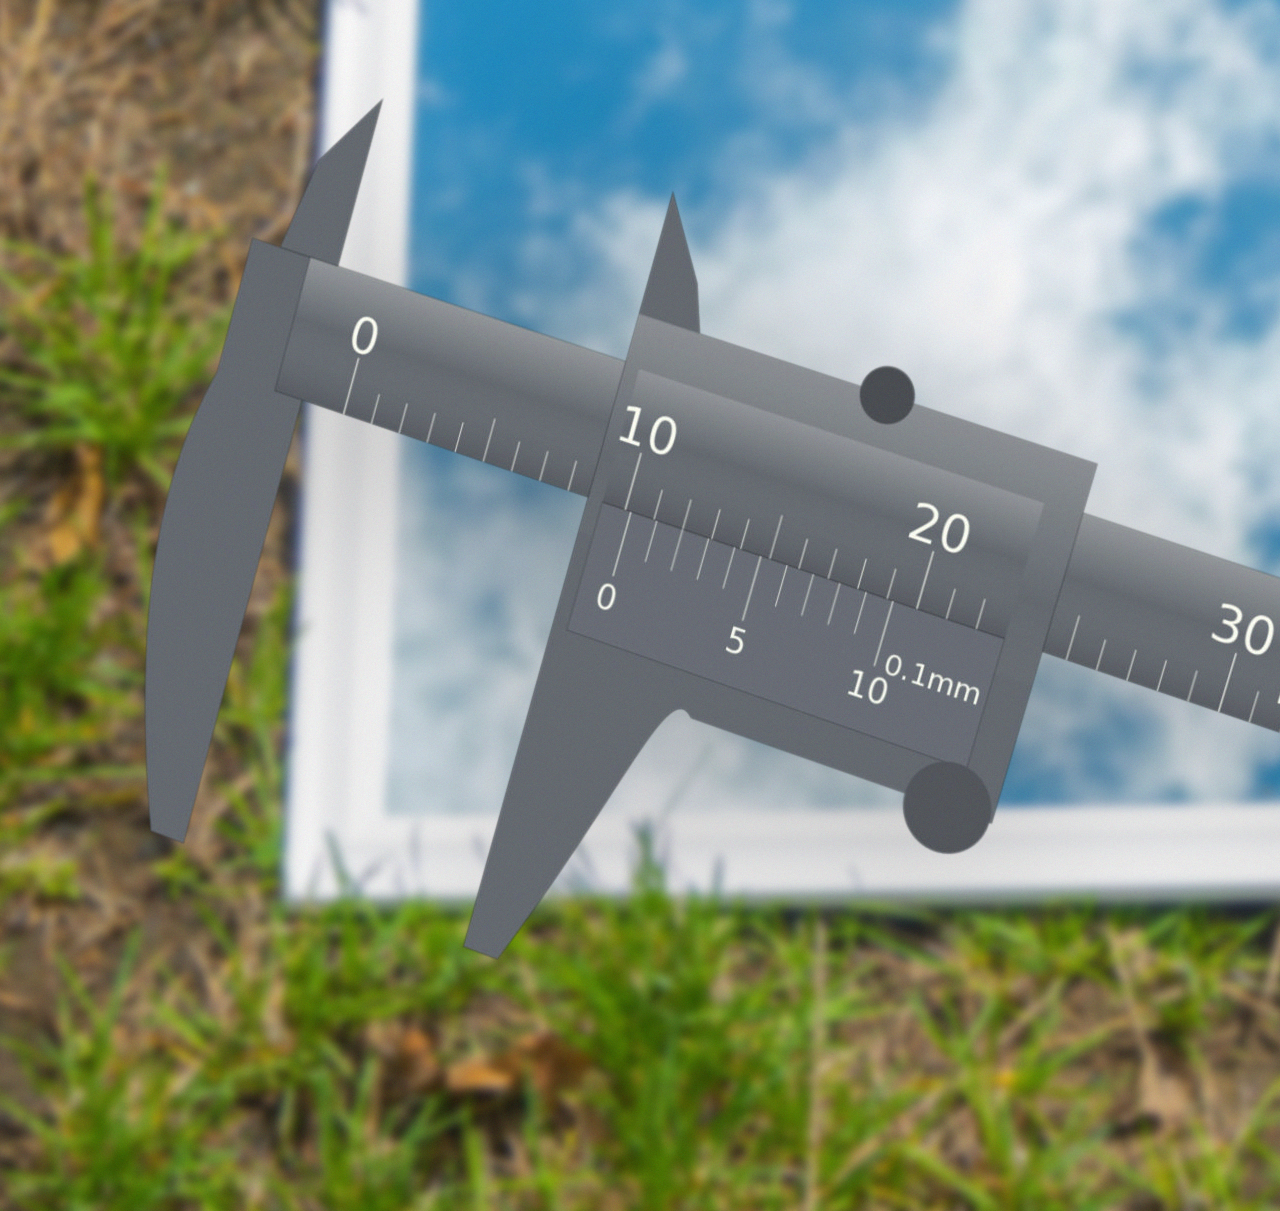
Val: 10.2
